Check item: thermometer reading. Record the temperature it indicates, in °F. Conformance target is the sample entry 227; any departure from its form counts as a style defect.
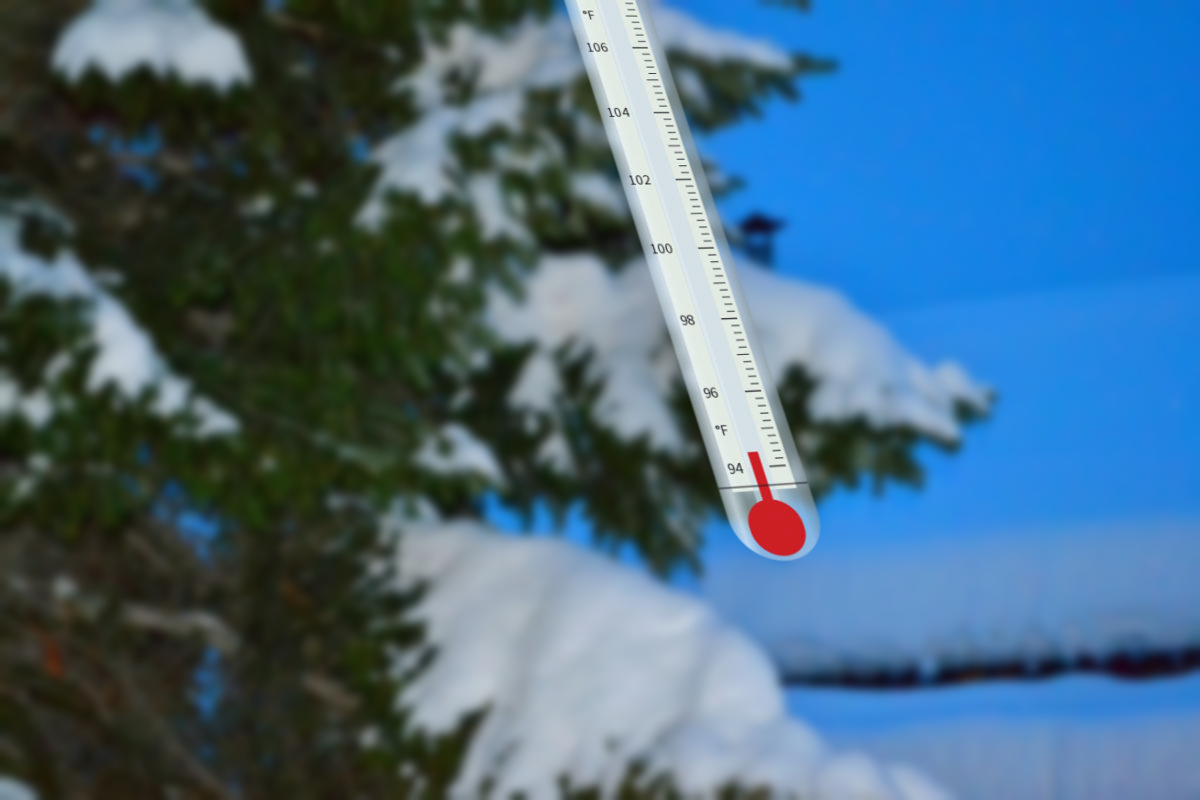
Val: 94.4
